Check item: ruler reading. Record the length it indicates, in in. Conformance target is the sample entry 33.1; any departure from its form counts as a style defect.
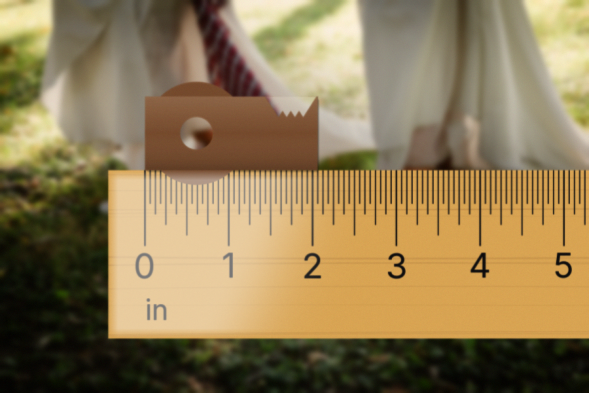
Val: 2.0625
